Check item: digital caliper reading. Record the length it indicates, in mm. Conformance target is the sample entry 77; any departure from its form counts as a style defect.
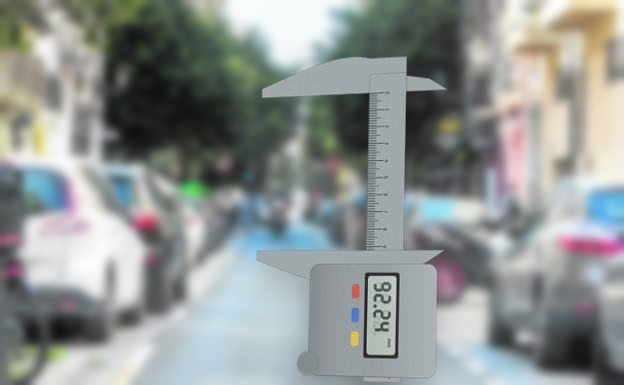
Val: 92.24
